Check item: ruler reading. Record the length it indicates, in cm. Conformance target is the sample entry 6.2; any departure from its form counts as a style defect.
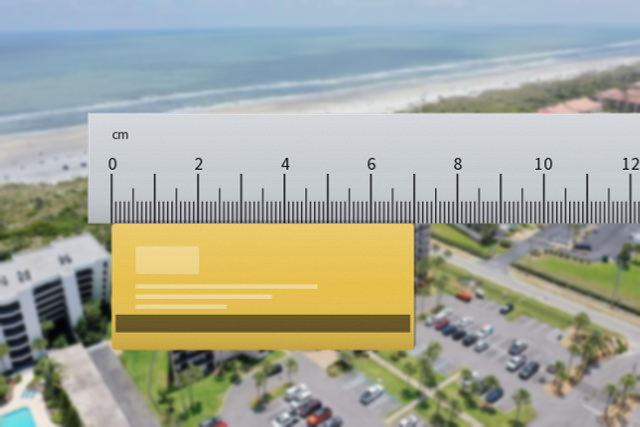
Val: 7
